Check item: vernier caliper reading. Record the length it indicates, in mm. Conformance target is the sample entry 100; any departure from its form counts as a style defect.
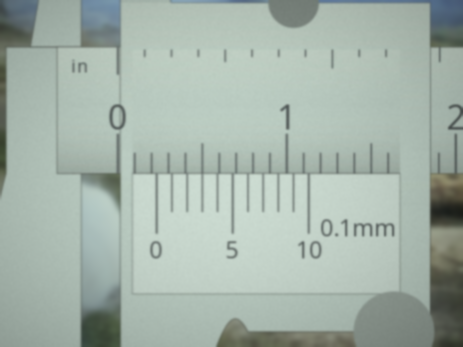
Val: 2.3
